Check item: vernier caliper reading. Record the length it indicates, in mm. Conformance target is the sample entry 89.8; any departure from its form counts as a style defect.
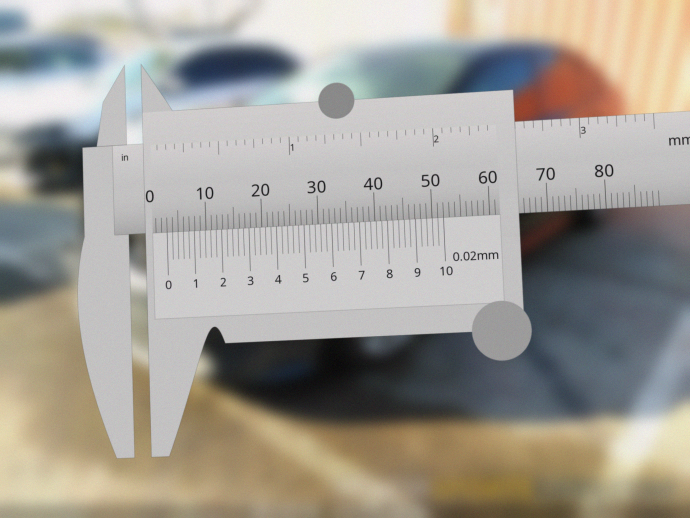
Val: 3.0
